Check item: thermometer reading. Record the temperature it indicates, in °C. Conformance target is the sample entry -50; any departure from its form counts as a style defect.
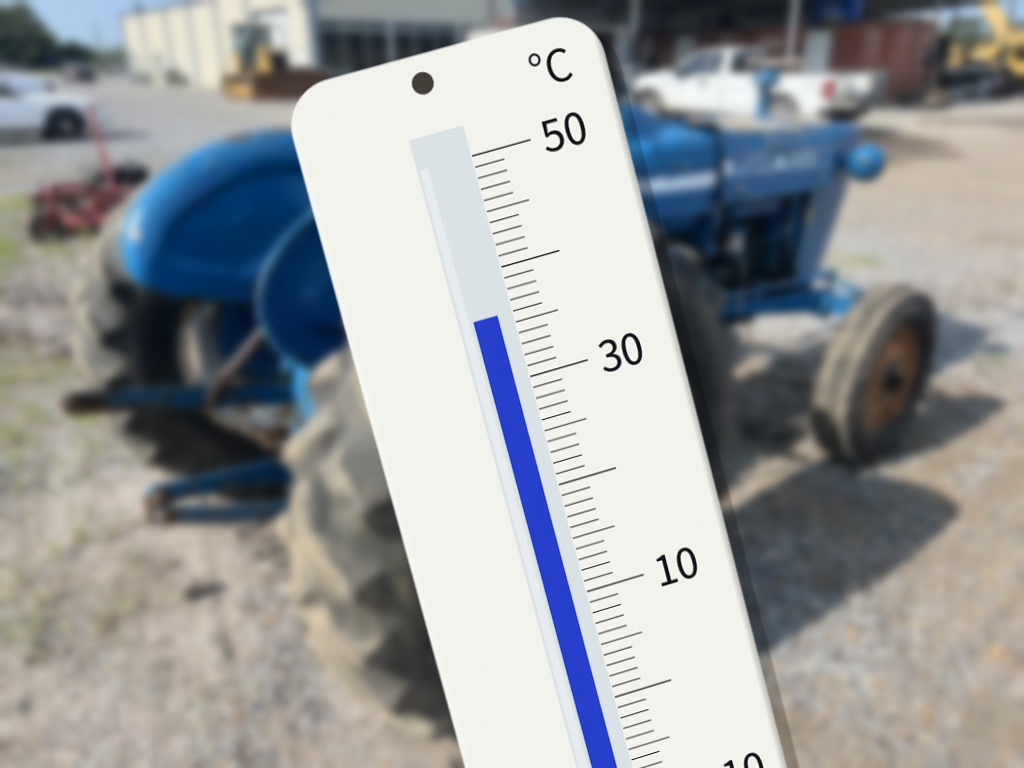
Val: 36
